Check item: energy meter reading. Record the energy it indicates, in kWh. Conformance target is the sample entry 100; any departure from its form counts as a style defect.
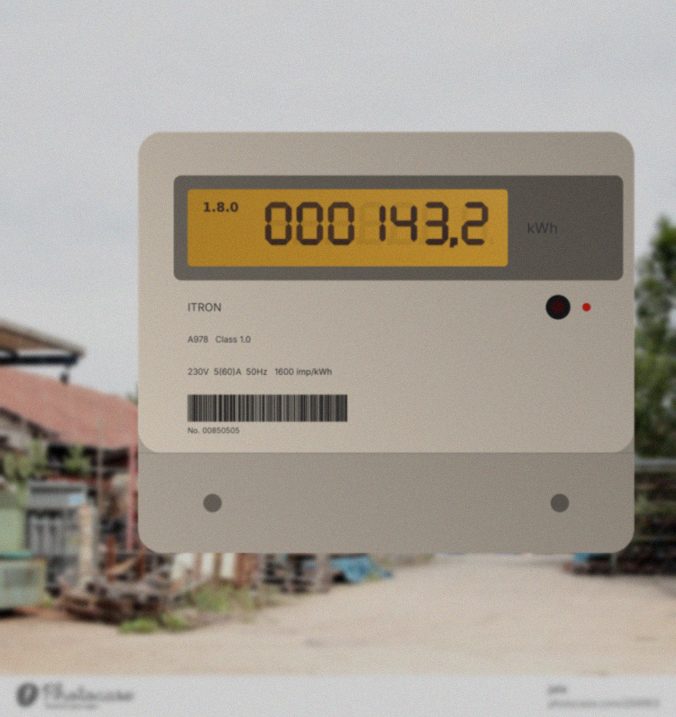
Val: 143.2
